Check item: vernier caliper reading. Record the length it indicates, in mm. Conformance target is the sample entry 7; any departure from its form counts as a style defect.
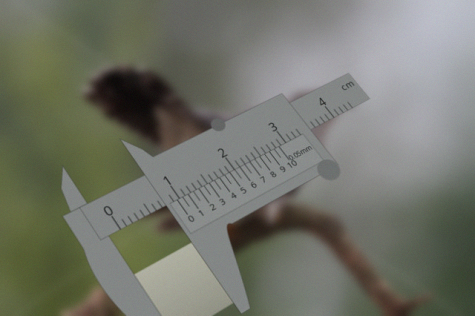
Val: 9.6
